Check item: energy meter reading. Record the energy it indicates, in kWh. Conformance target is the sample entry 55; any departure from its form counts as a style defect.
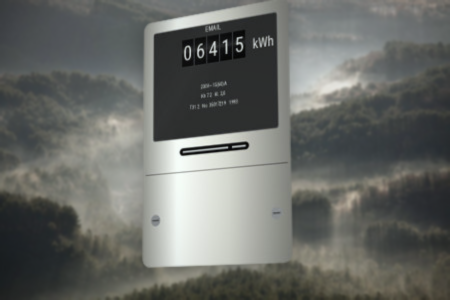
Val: 6415
